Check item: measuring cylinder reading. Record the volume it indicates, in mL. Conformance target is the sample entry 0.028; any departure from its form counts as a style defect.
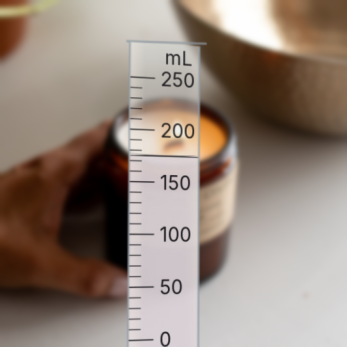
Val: 175
